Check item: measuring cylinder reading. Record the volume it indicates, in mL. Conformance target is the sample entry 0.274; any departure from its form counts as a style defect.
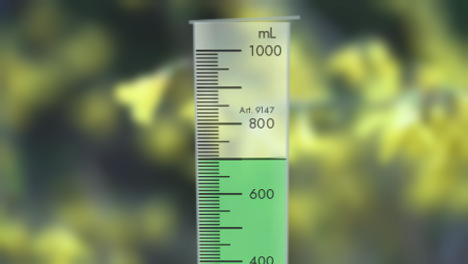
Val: 700
